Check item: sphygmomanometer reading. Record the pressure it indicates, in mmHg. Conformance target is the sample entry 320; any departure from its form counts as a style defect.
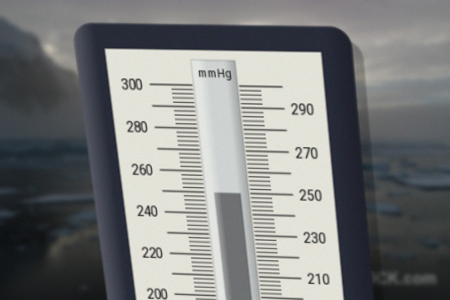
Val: 250
